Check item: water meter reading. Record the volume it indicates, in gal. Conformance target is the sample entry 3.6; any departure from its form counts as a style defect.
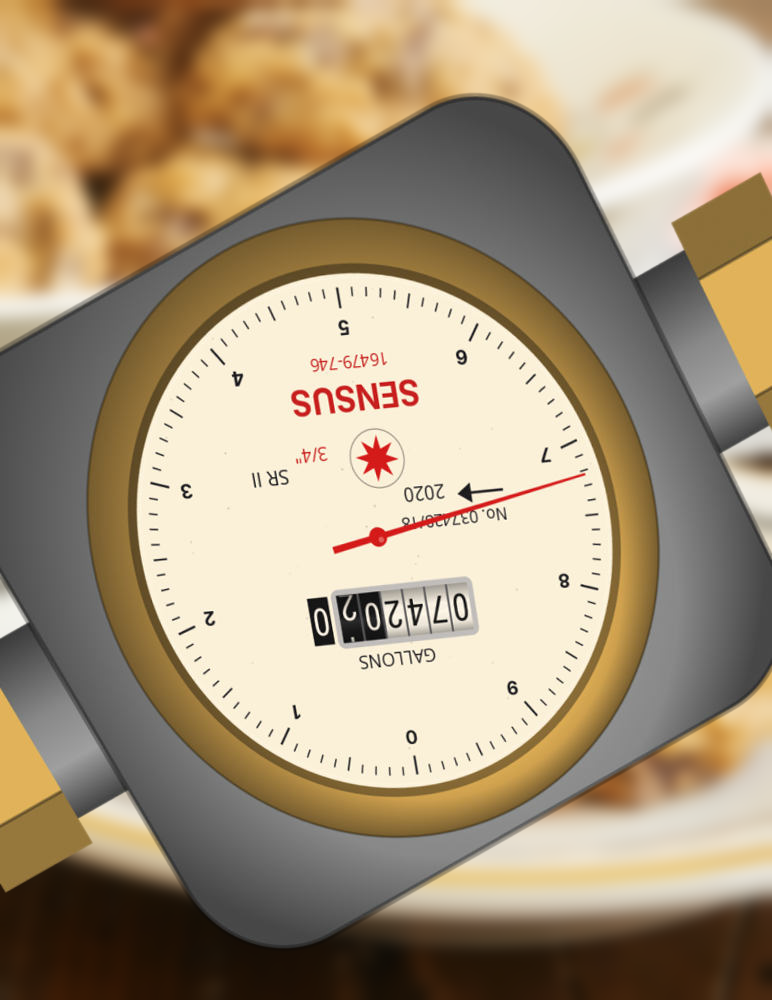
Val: 742017.2
